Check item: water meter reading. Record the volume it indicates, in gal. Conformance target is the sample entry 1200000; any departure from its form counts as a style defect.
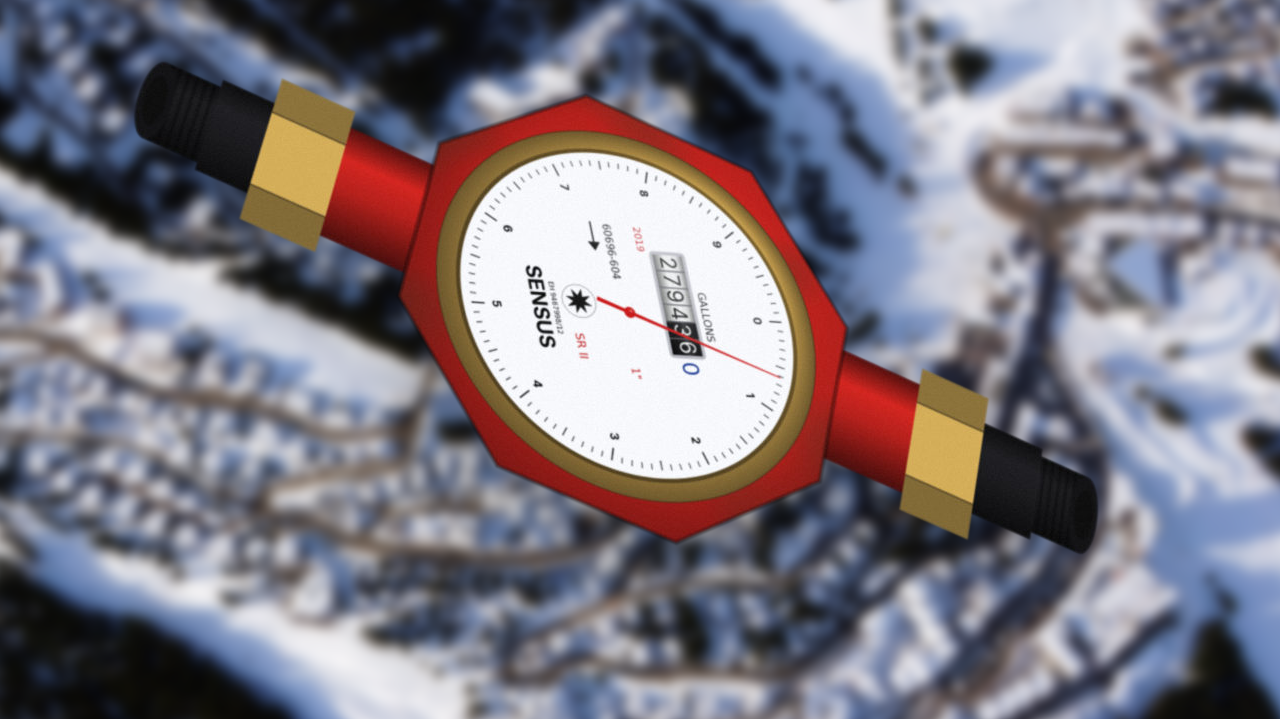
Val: 2794360.6
